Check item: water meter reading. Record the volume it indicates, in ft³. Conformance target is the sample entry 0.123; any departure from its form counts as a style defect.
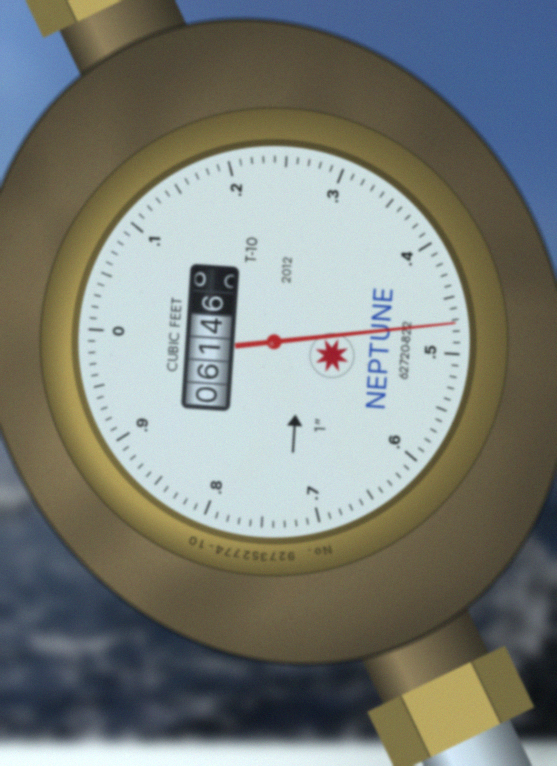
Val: 61468.47
